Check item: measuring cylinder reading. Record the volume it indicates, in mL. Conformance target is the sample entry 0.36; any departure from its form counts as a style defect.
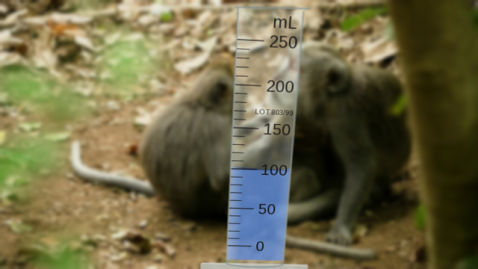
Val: 100
